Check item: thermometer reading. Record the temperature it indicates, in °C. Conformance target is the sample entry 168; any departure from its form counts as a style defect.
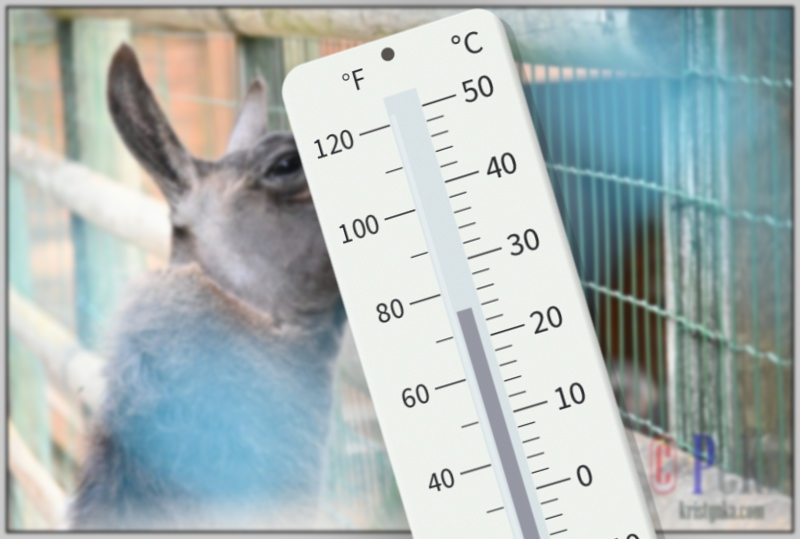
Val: 24
